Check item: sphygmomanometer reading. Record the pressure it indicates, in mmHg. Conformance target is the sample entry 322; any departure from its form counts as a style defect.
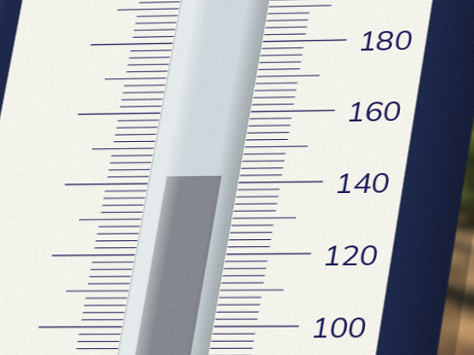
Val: 142
